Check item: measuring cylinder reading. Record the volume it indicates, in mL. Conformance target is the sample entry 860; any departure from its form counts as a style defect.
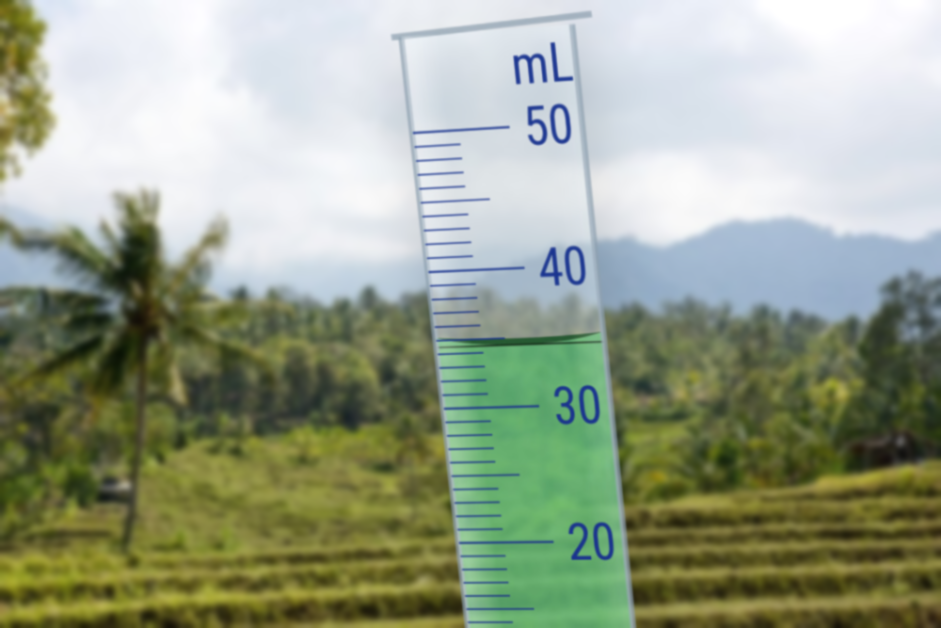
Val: 34.5
